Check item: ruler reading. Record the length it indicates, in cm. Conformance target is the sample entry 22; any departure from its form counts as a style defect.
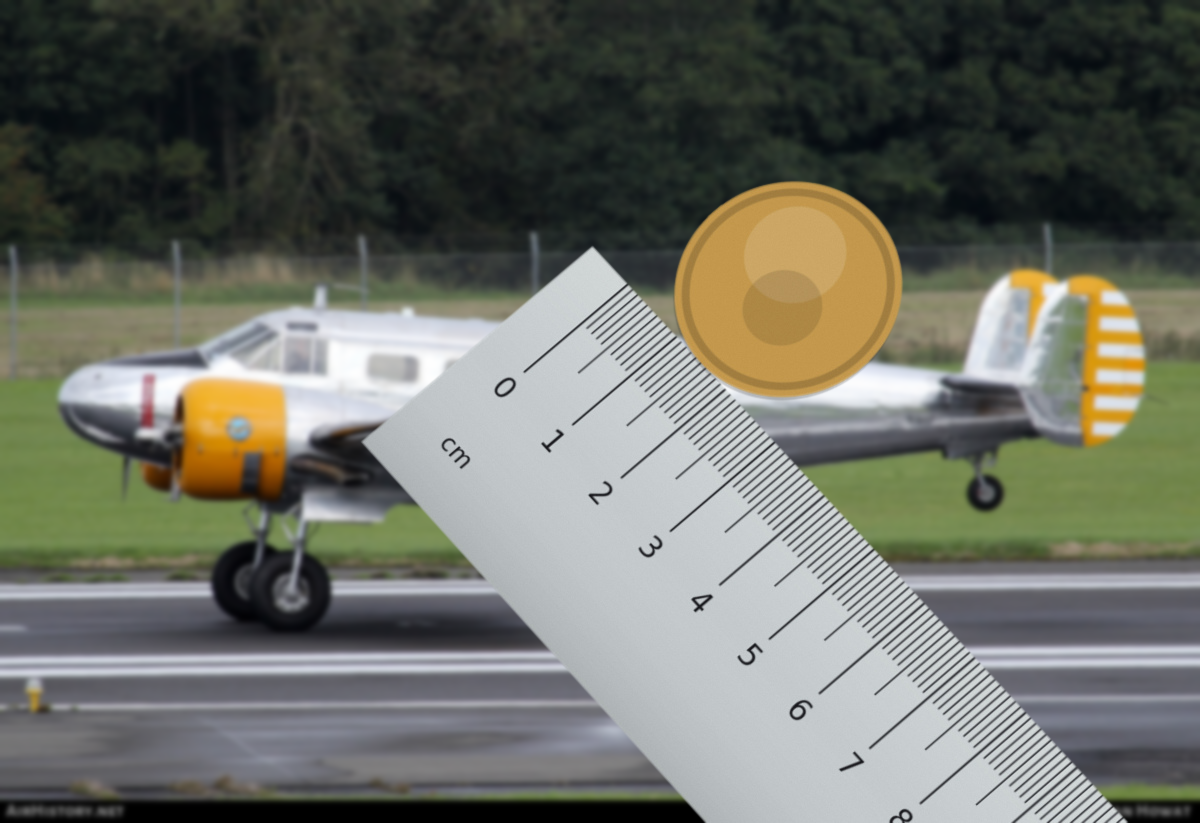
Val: 3
